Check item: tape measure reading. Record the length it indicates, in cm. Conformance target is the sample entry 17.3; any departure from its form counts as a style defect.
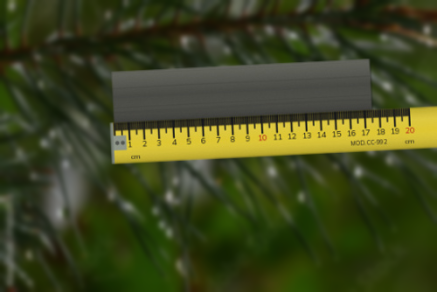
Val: 17.5
